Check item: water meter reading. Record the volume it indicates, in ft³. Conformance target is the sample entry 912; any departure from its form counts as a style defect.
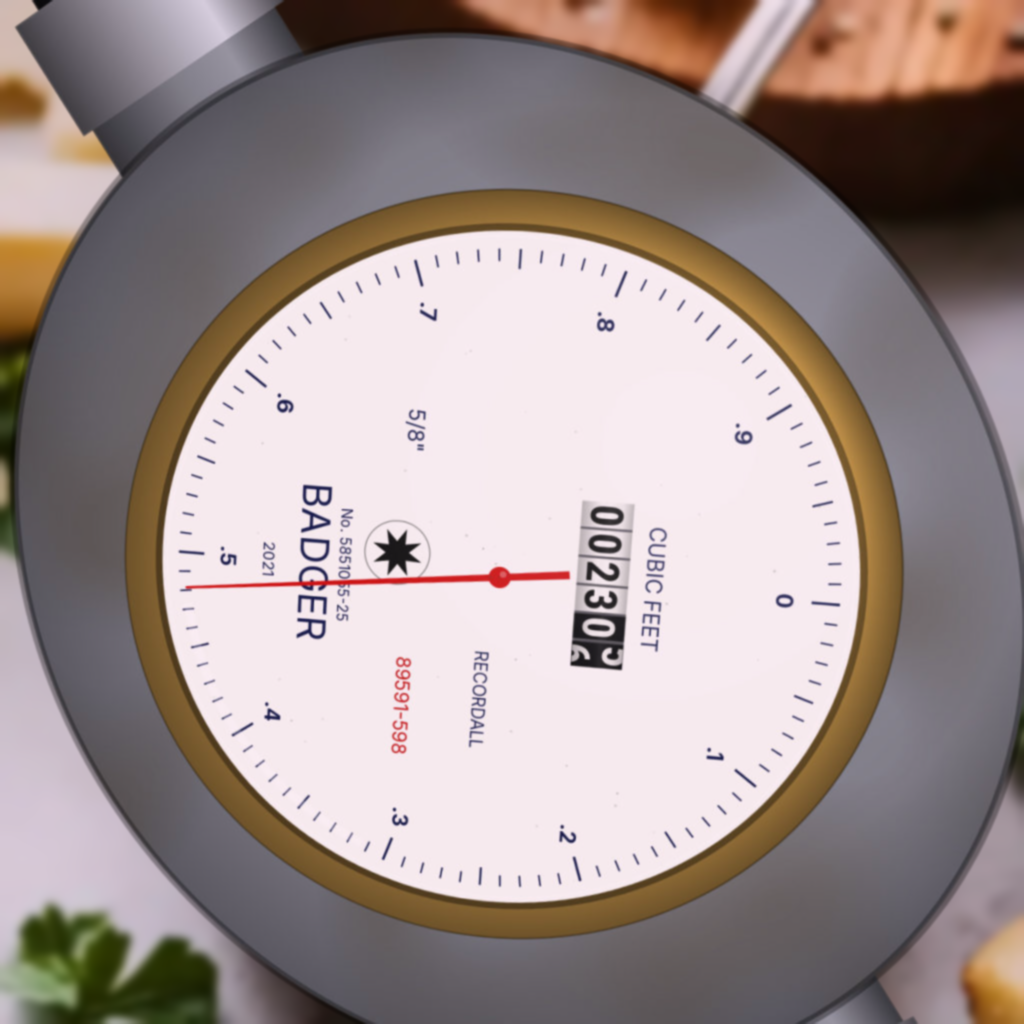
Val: 2305.48
